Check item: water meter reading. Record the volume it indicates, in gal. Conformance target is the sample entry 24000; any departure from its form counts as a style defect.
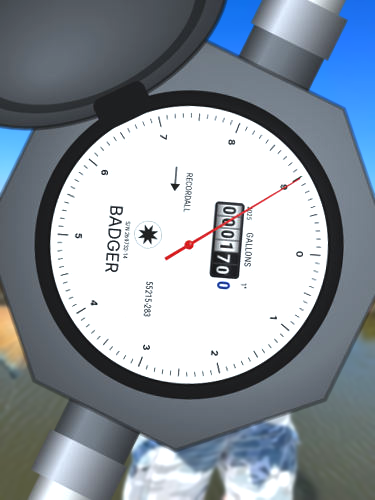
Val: 1699.0
